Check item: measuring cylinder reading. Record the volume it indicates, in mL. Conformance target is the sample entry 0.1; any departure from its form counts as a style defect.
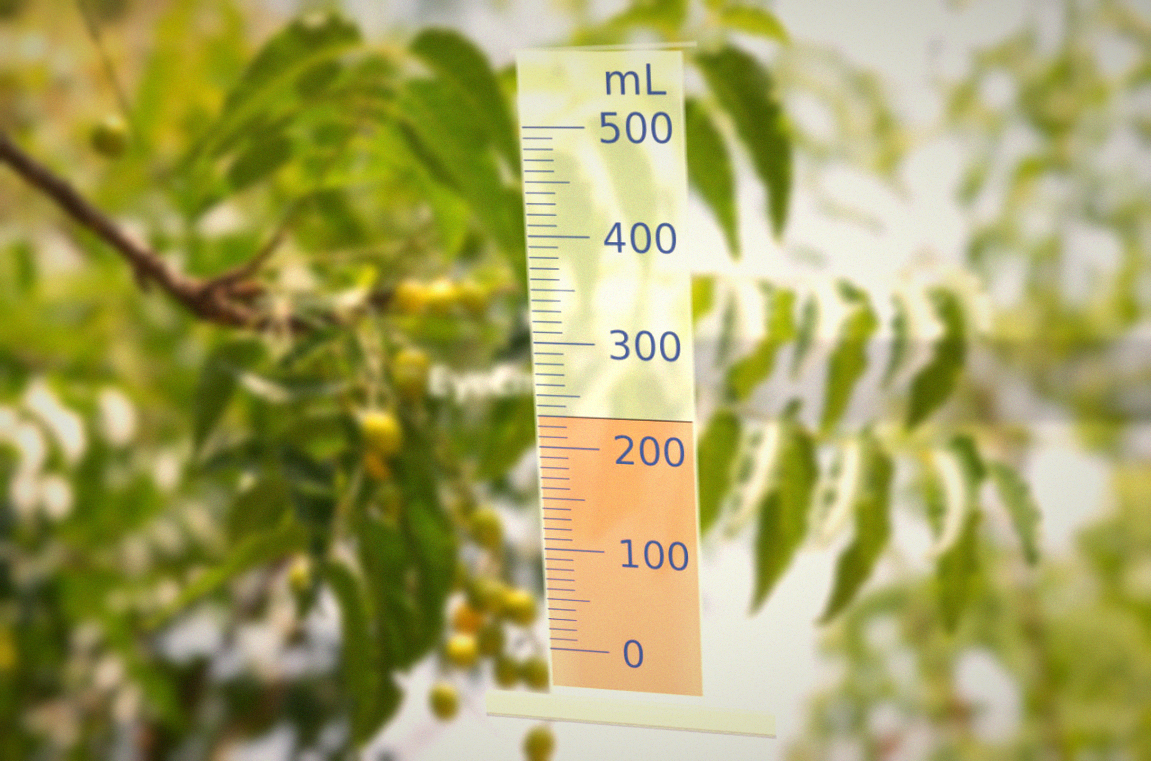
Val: 230
